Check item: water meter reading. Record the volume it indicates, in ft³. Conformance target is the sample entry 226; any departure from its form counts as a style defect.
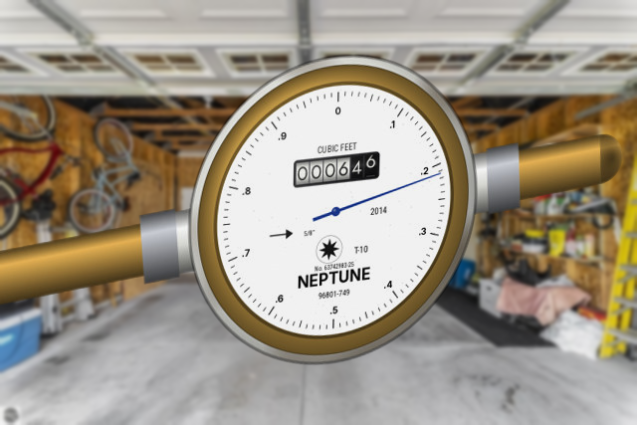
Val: 646.21
